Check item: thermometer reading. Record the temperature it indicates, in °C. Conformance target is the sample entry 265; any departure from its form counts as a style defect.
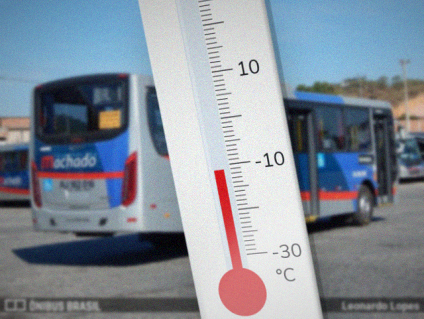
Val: -11
